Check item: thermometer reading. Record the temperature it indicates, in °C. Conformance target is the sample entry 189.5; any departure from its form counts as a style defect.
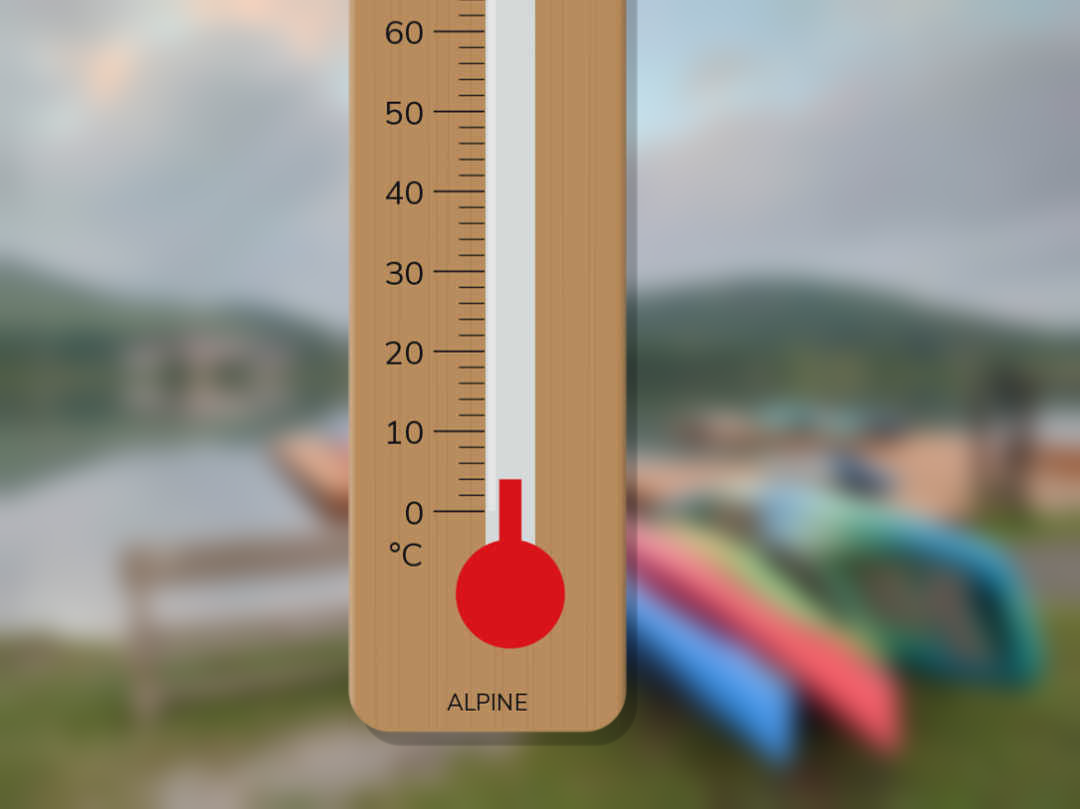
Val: 4
